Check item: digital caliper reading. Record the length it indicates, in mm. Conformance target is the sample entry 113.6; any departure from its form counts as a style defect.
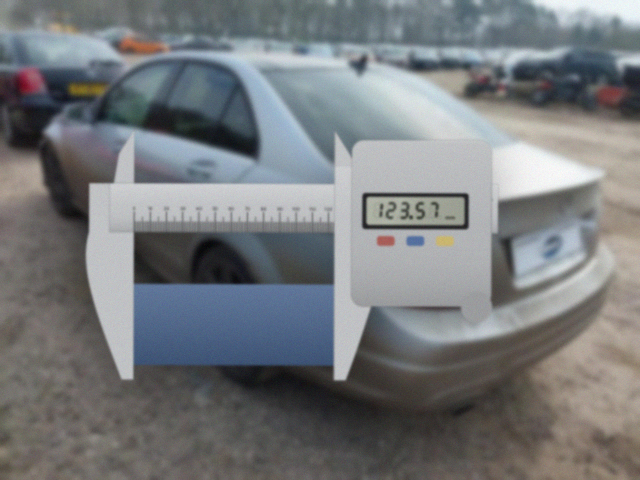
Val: 123.57
